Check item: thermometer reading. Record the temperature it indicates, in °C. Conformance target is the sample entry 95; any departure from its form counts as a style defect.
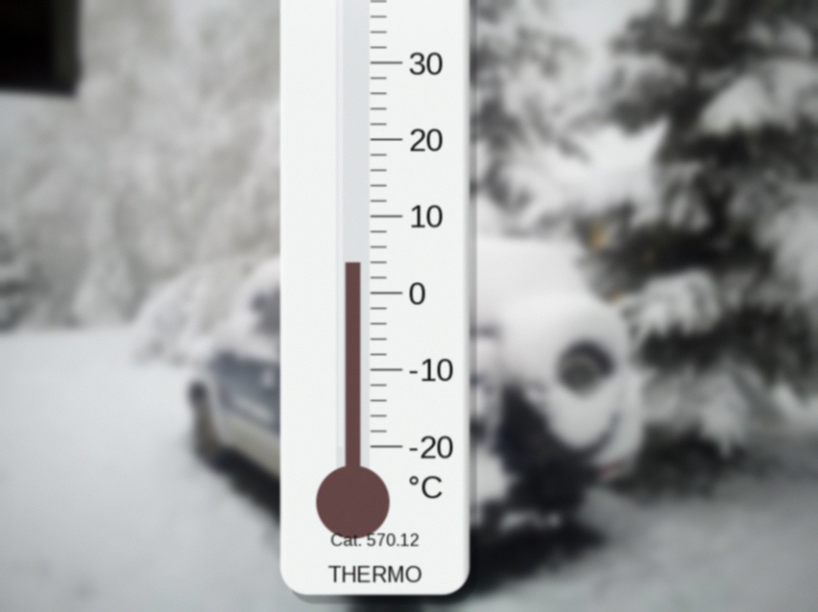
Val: 4
